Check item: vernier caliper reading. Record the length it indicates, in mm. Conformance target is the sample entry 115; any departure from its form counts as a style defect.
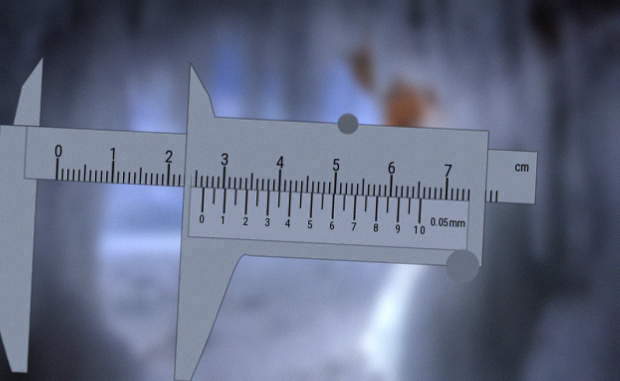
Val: 26.4
